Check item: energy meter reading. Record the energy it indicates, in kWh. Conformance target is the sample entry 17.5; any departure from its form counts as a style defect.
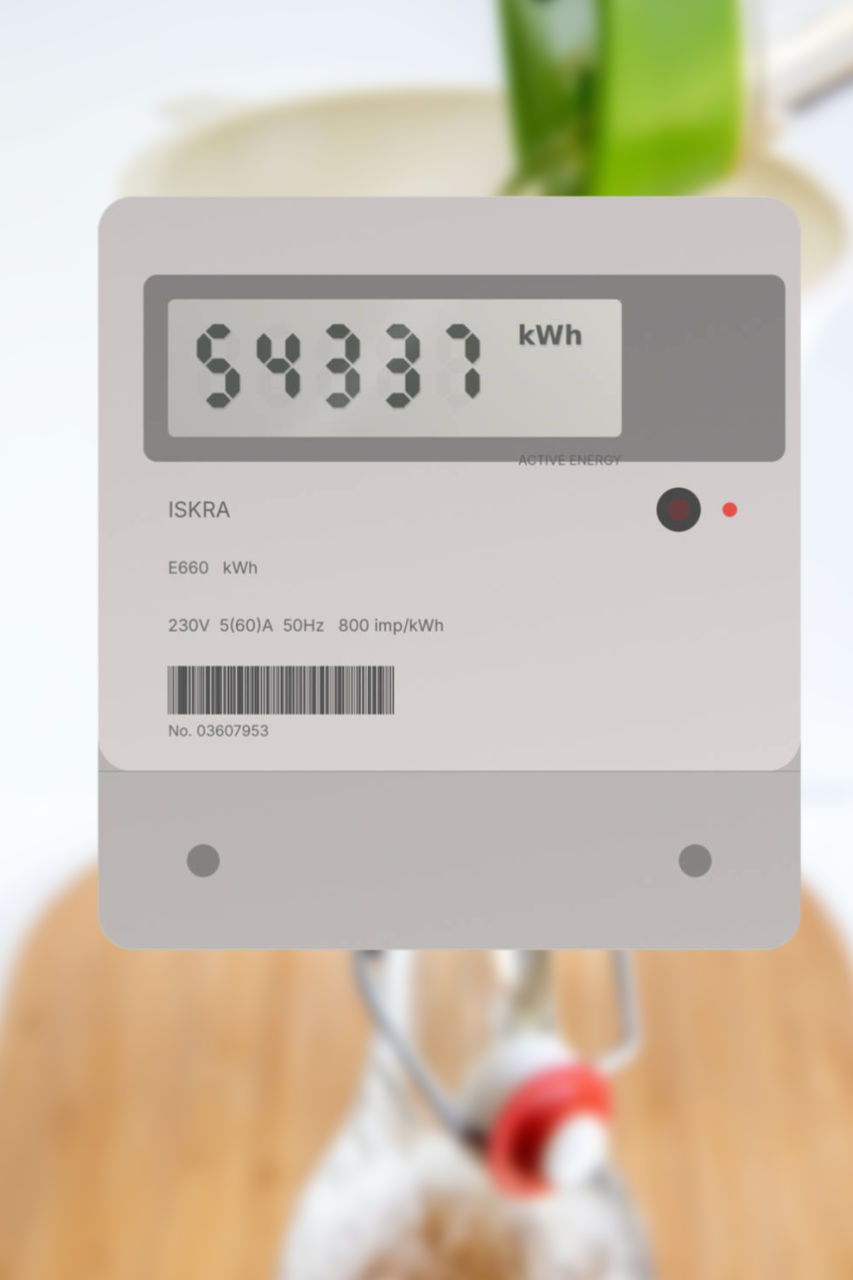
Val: 54337
